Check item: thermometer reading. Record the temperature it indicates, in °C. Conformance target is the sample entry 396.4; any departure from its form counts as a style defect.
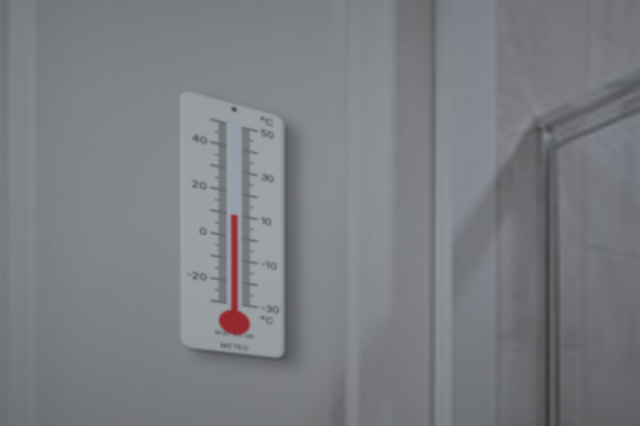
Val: 10
